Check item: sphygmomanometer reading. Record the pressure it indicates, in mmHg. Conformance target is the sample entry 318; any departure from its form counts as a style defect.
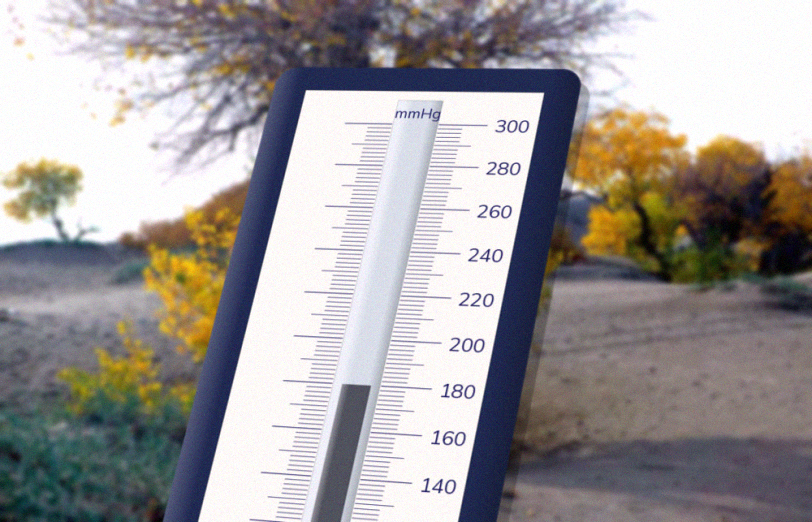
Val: 180
